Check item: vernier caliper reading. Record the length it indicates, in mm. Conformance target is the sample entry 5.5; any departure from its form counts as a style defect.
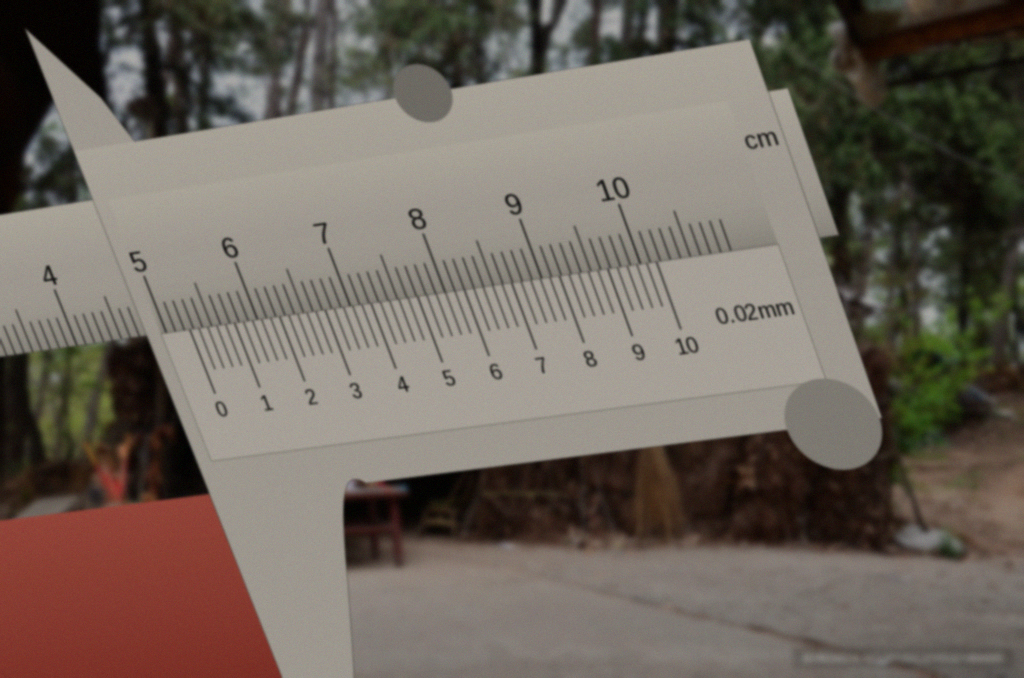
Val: 52.6
